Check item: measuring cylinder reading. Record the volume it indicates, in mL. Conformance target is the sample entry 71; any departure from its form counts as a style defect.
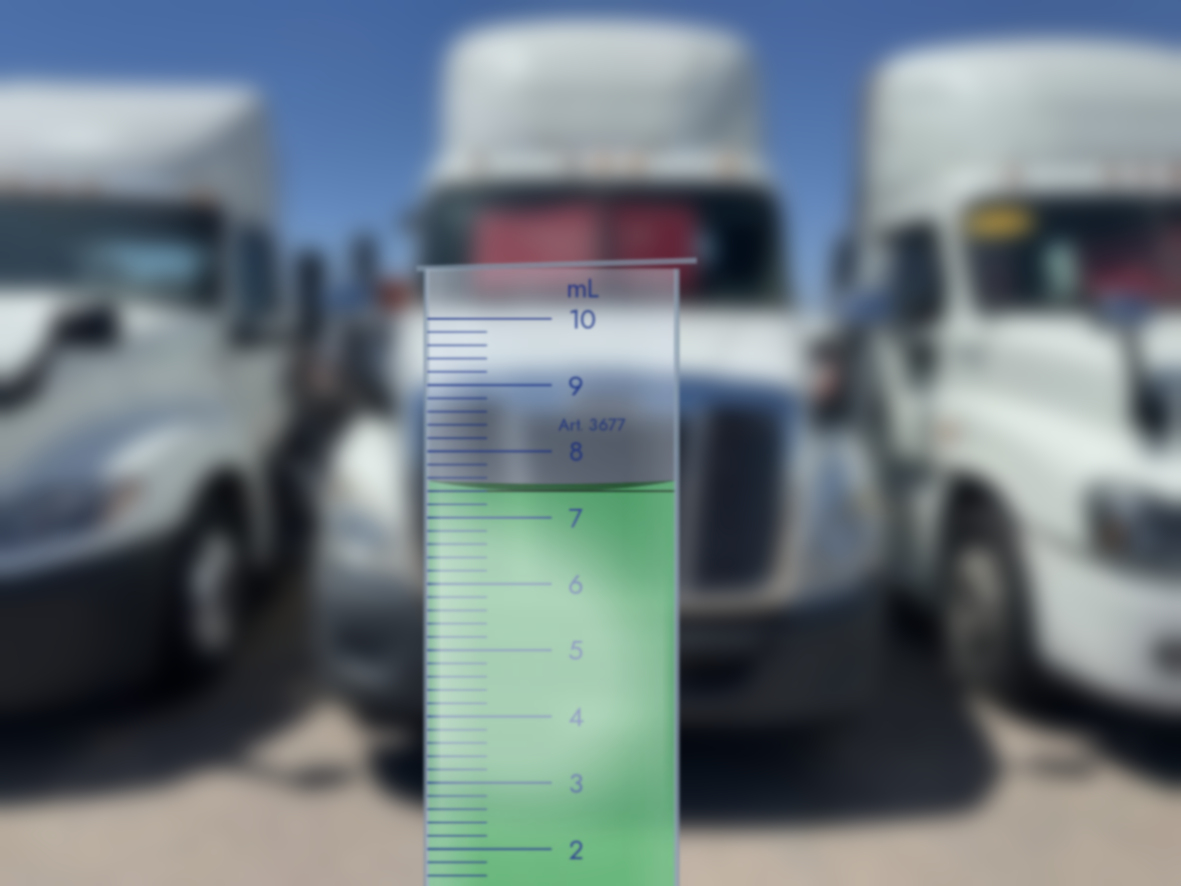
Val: 7.4
